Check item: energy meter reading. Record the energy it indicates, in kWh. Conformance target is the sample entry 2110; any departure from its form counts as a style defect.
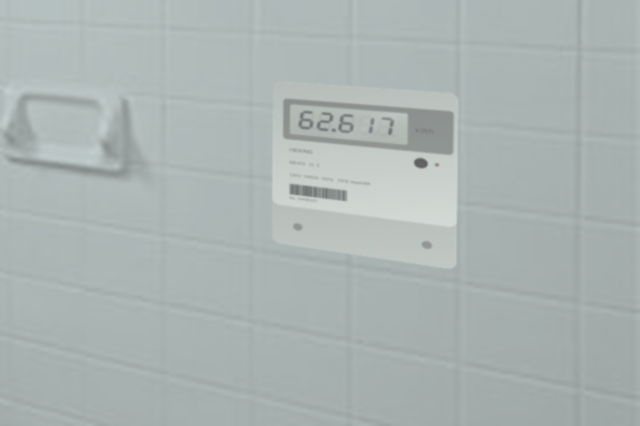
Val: 62.617
